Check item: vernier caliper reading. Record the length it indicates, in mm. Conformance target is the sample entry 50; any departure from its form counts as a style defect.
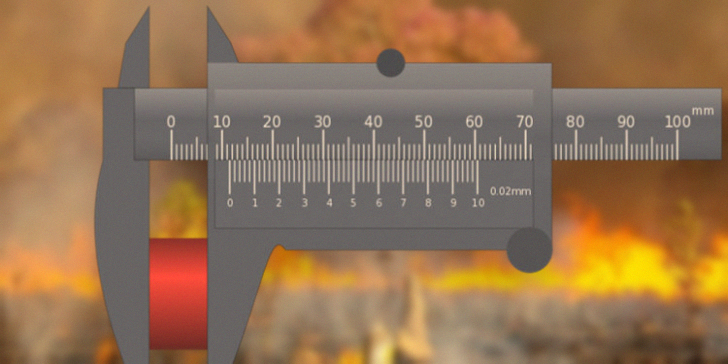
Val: 11.5
